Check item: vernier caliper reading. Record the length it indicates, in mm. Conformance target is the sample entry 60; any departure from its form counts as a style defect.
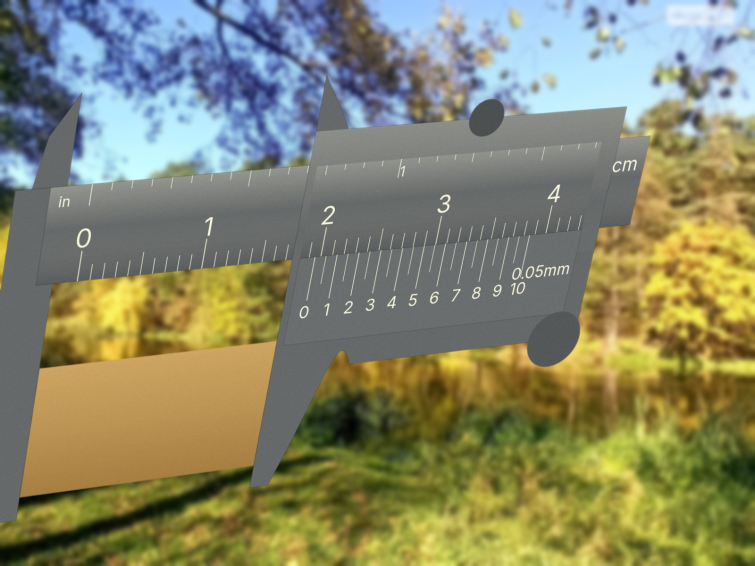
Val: 19.5
